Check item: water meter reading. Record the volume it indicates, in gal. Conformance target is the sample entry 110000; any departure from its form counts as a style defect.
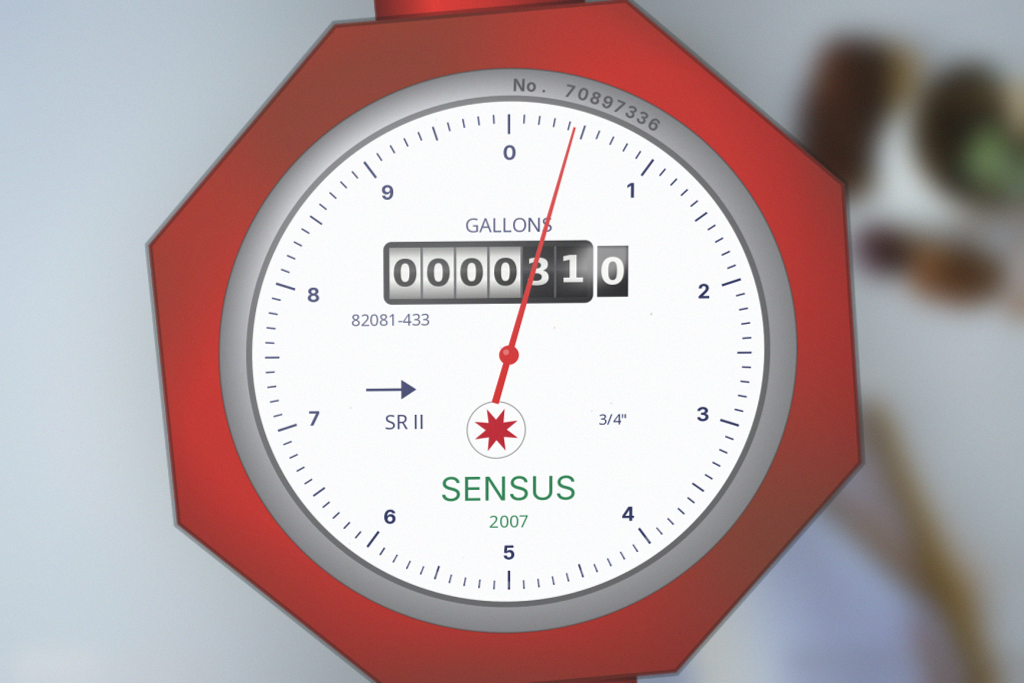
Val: 310.4
